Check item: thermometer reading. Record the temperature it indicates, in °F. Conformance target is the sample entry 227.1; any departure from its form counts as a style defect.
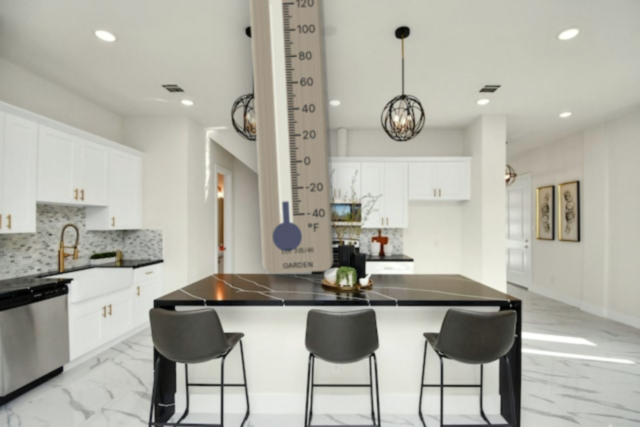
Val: -30
